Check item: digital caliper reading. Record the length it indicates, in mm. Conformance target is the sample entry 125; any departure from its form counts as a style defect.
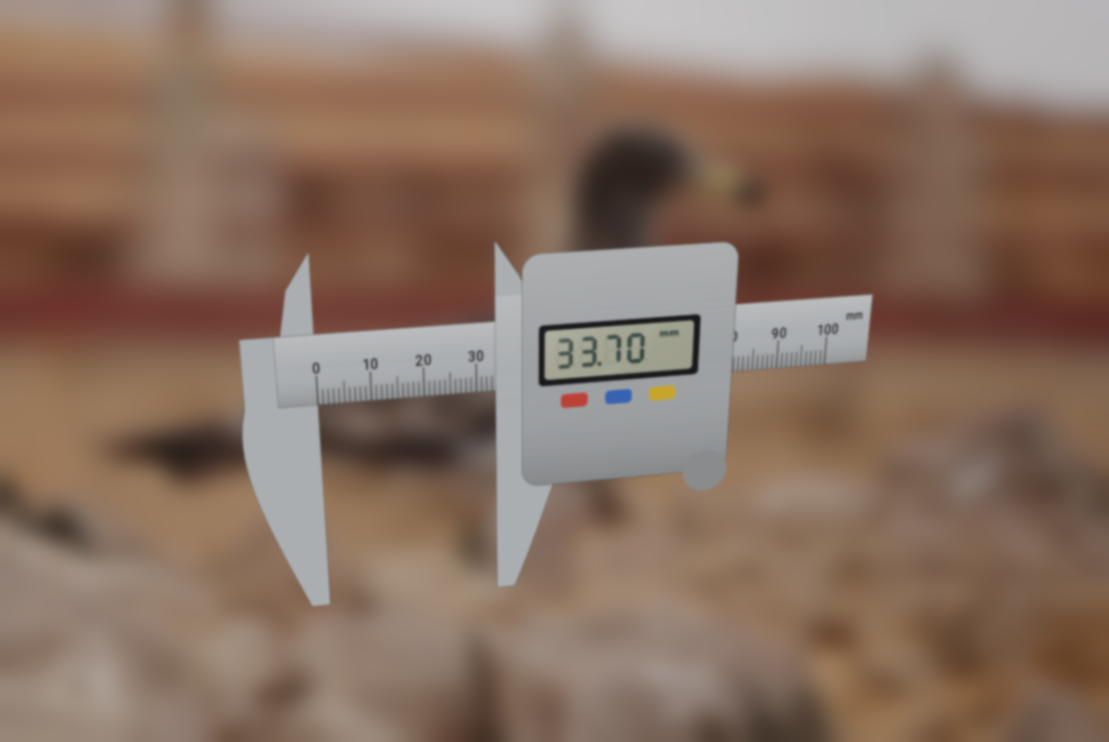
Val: 33.70
